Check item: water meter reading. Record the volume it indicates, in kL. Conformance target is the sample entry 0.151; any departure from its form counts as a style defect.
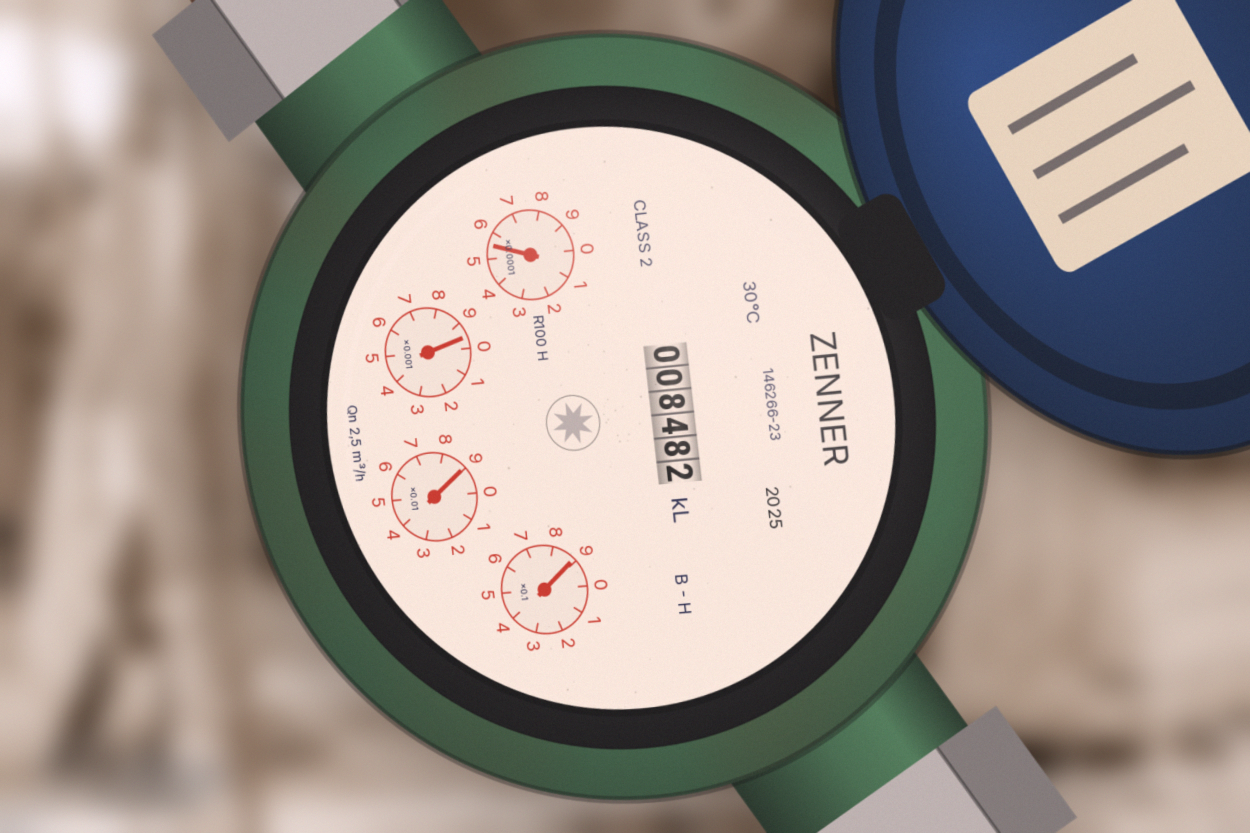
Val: 8482.8895
